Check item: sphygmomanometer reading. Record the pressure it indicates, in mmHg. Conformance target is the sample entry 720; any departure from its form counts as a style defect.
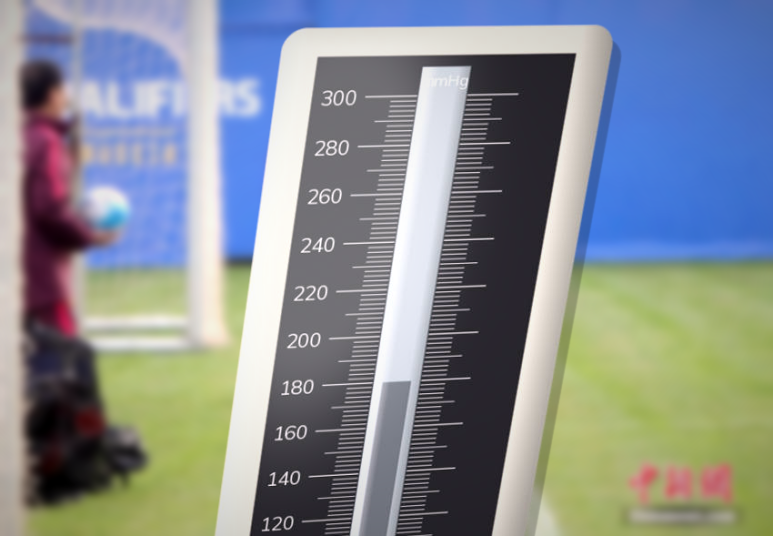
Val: 180
